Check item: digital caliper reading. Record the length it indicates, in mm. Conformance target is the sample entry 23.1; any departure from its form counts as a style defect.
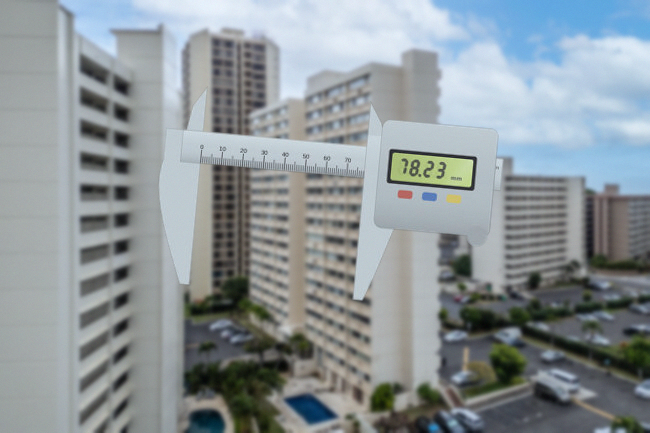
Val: 78.23
